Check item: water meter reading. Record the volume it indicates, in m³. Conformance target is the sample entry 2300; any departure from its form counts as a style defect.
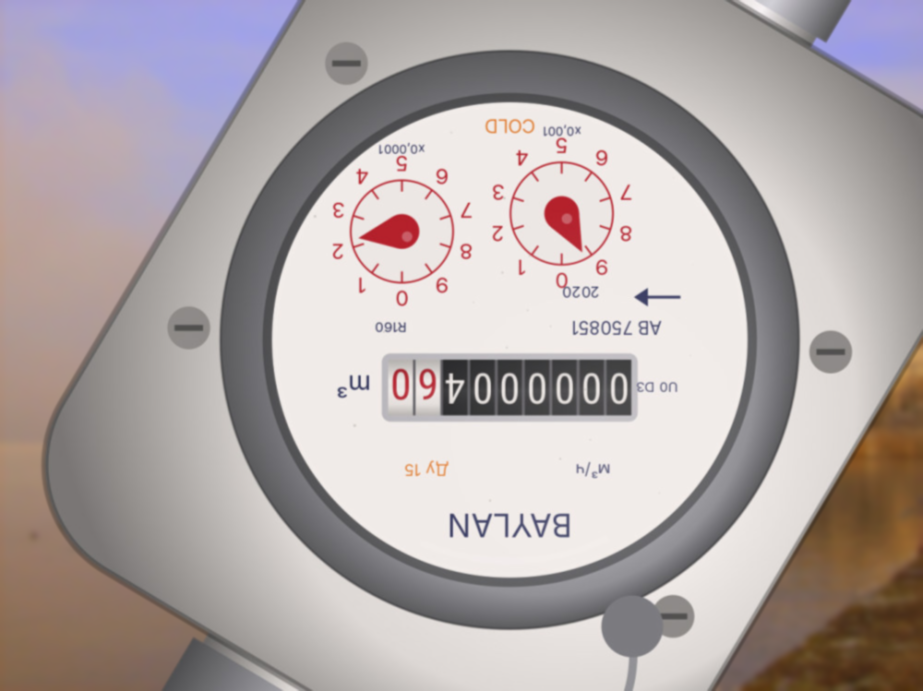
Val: 4.5992
